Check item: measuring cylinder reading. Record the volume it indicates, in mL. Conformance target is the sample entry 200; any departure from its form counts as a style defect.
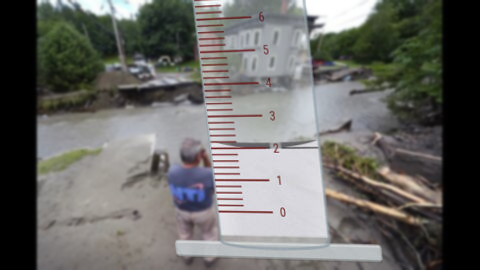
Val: 2
